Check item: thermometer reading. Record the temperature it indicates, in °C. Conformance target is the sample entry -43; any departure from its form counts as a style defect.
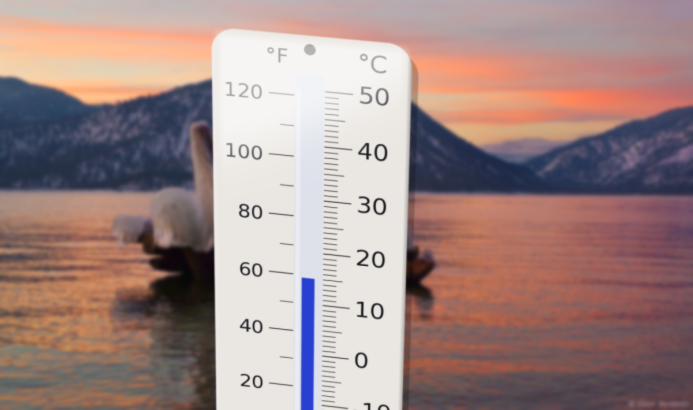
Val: 15
